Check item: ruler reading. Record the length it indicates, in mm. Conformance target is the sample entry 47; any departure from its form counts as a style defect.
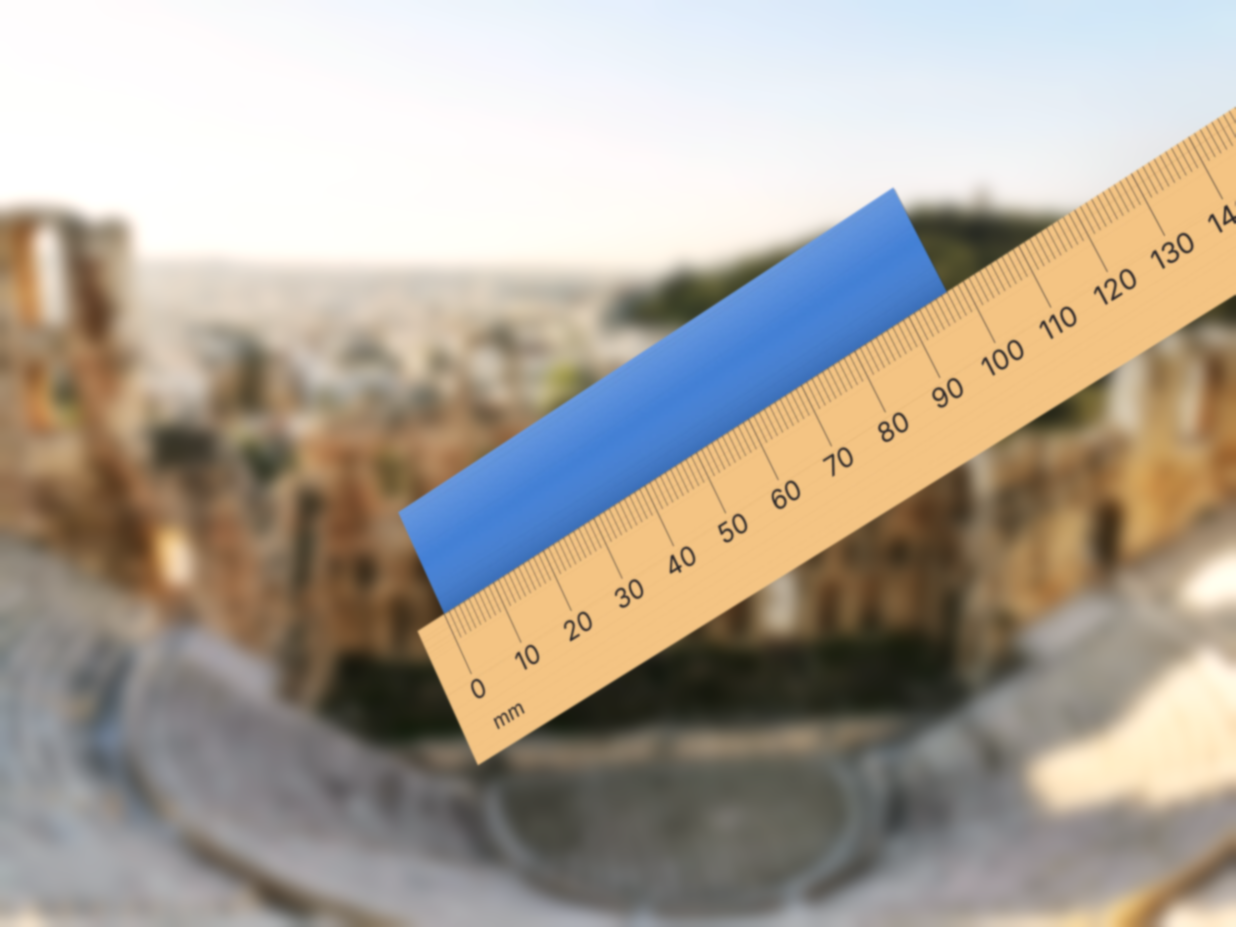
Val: 97
